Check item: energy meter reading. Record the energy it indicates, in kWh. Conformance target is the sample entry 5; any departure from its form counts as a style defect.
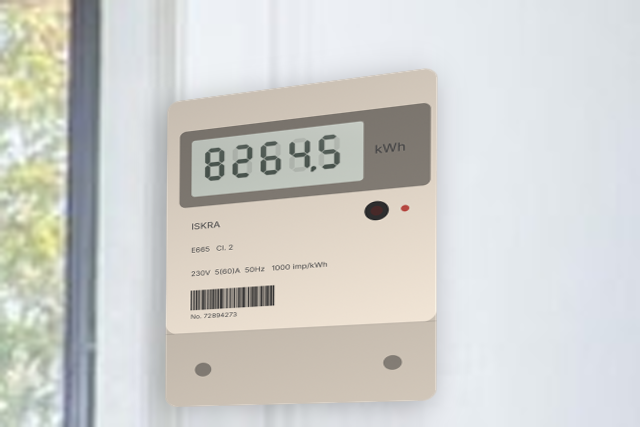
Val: 8264.5
